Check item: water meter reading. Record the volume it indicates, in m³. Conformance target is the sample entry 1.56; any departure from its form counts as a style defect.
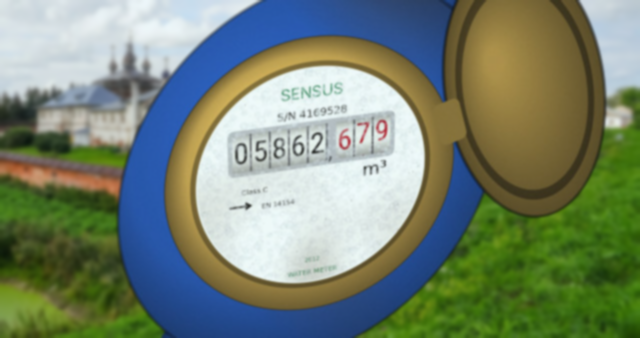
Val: 5862.679
